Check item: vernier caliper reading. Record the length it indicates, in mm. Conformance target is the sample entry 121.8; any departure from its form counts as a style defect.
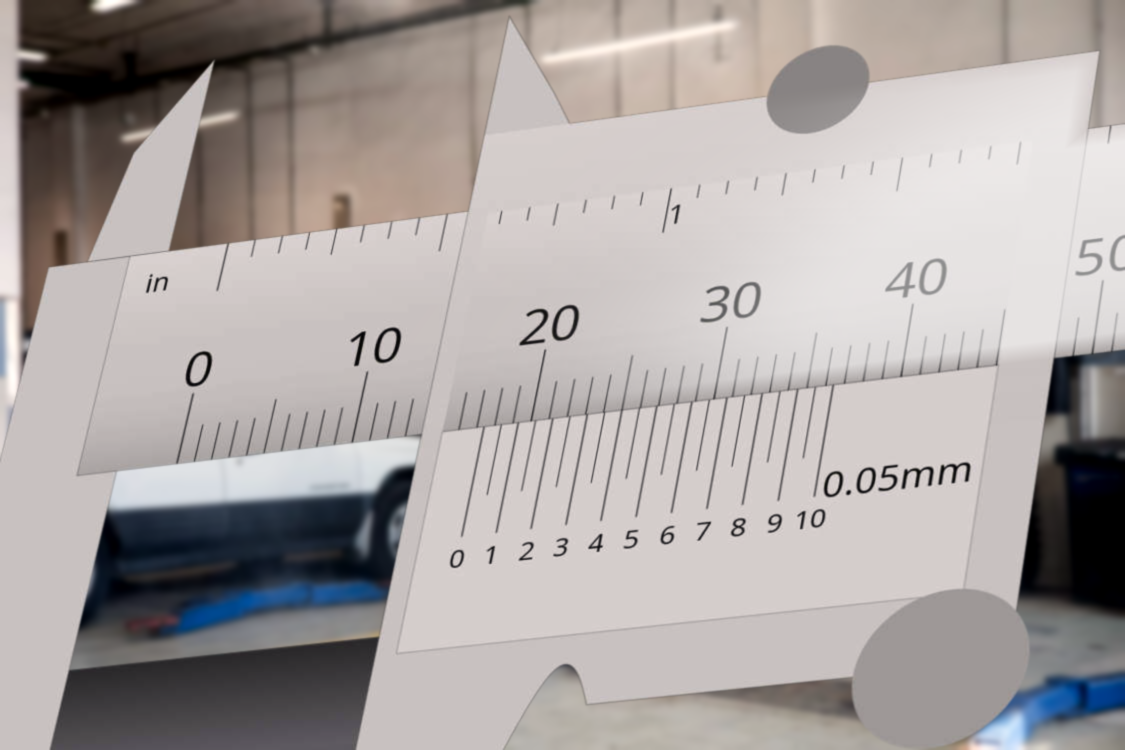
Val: 17.4
